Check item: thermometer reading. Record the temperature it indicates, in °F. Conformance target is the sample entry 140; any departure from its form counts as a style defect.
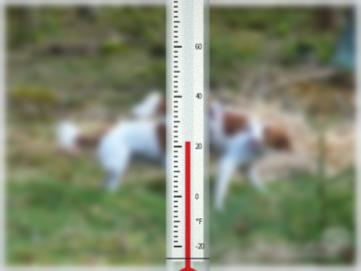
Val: 22
